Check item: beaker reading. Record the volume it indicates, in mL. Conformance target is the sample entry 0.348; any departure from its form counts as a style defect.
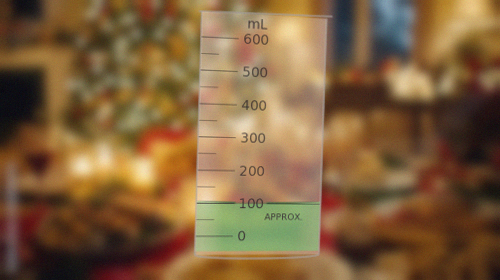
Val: 100
